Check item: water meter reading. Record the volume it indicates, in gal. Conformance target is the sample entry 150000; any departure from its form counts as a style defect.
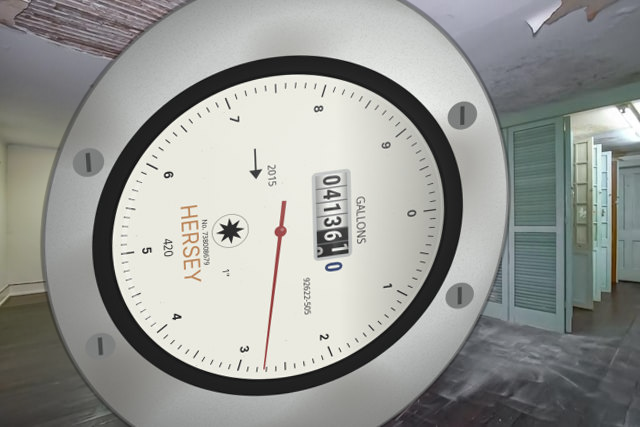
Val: 413612.7
